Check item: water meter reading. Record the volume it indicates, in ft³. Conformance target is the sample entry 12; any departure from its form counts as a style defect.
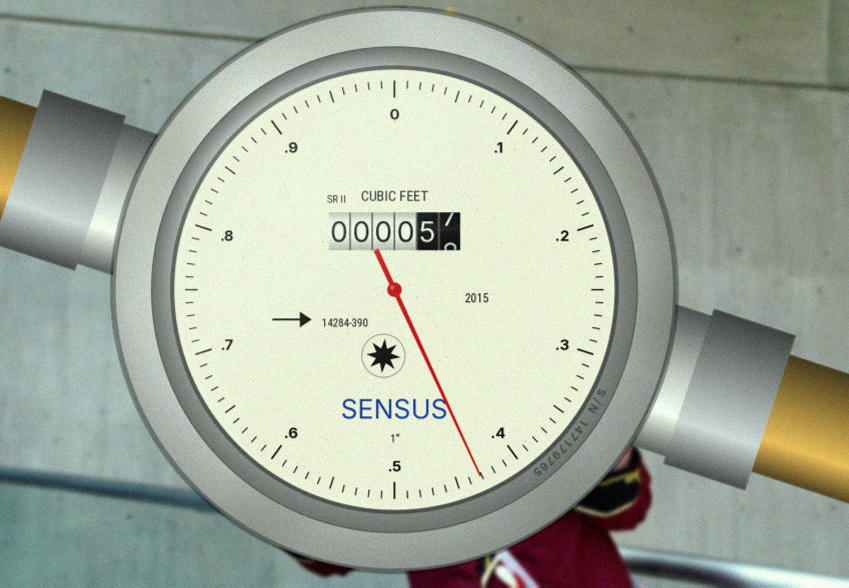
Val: 57.43
